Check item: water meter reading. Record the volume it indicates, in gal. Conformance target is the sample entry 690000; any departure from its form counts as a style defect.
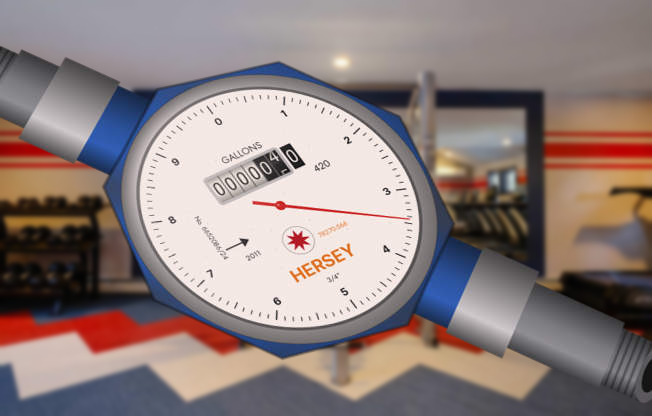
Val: 43.4
